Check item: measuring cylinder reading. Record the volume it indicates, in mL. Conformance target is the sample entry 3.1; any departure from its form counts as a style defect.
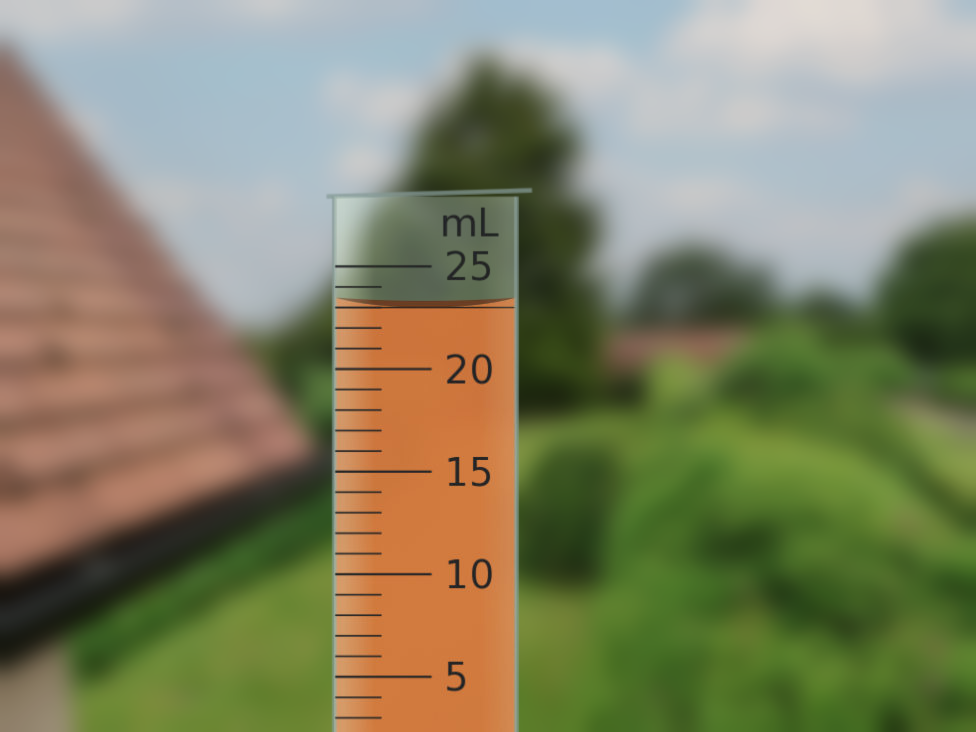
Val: 23
